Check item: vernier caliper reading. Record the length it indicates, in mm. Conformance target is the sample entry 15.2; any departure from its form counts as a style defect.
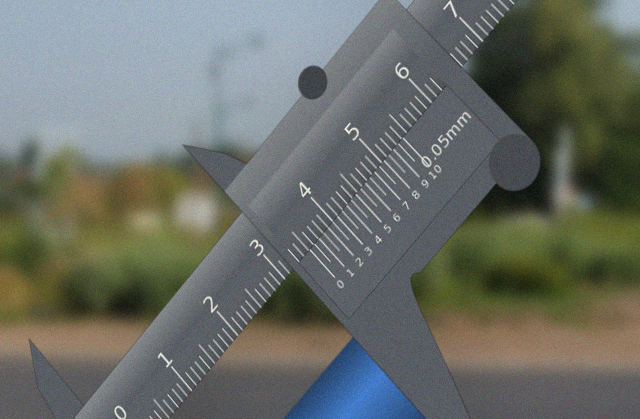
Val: 35.2
